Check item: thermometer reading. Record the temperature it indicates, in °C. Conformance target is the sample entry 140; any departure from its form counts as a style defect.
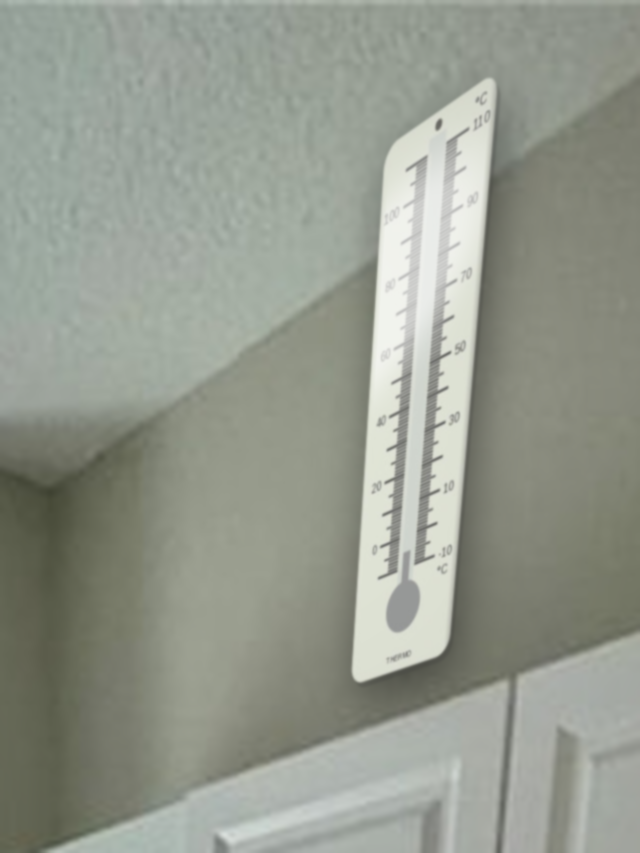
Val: -5
